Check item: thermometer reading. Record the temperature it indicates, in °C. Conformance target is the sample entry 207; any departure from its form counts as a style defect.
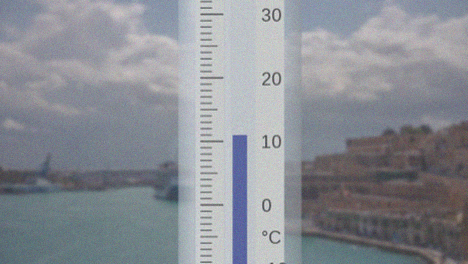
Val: 11
